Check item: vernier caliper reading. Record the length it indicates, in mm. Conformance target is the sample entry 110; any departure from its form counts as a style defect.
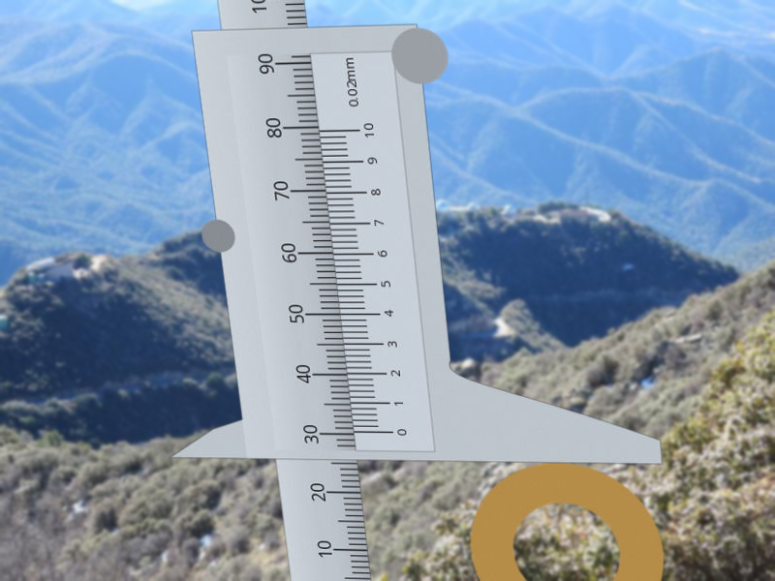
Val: 30.4
